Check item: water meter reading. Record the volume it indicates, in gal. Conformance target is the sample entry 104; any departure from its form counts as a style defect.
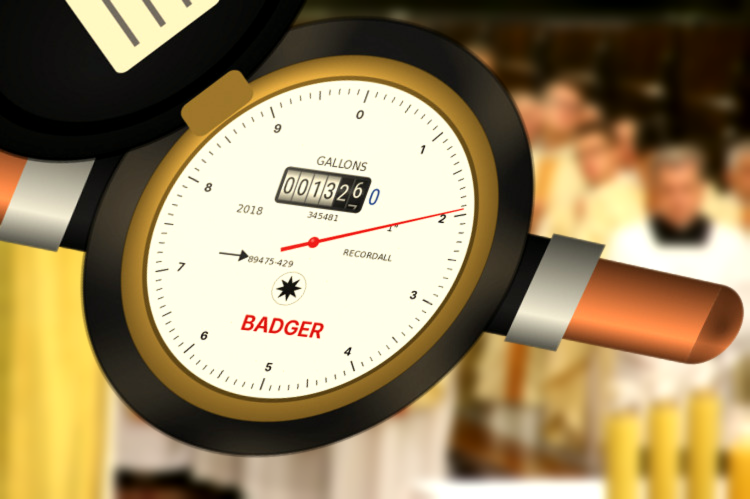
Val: 13261.9
